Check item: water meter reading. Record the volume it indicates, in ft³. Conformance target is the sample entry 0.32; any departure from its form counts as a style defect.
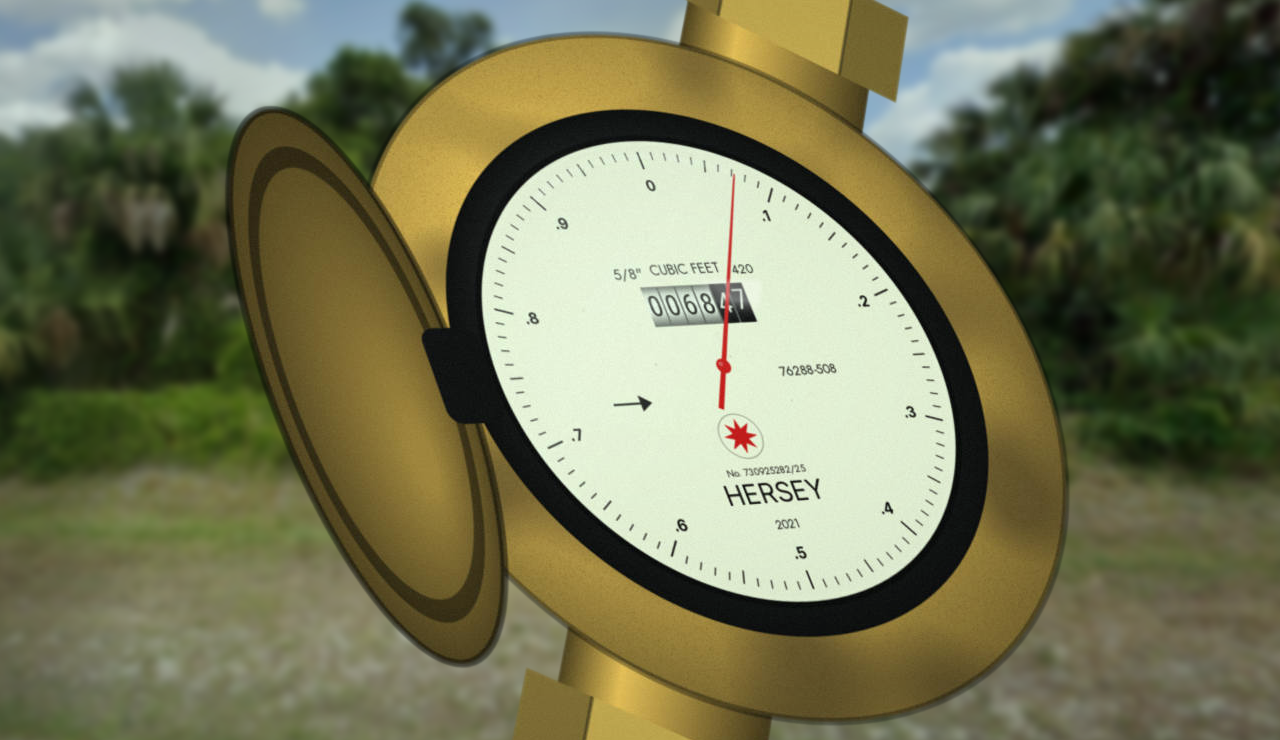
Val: 6847.07
